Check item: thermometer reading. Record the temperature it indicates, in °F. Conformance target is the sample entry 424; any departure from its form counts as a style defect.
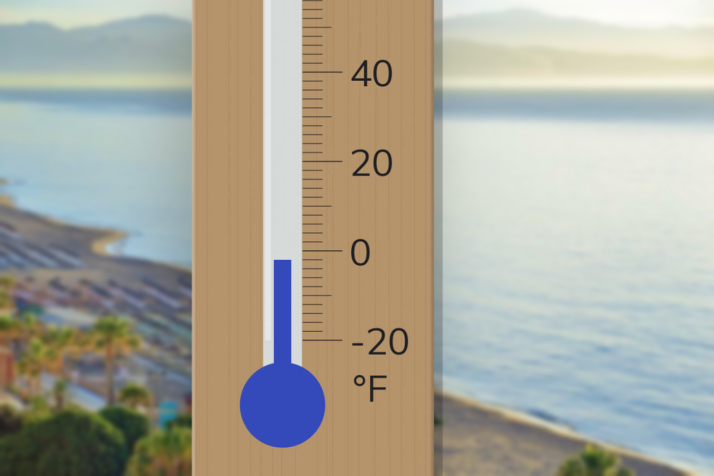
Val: -2
